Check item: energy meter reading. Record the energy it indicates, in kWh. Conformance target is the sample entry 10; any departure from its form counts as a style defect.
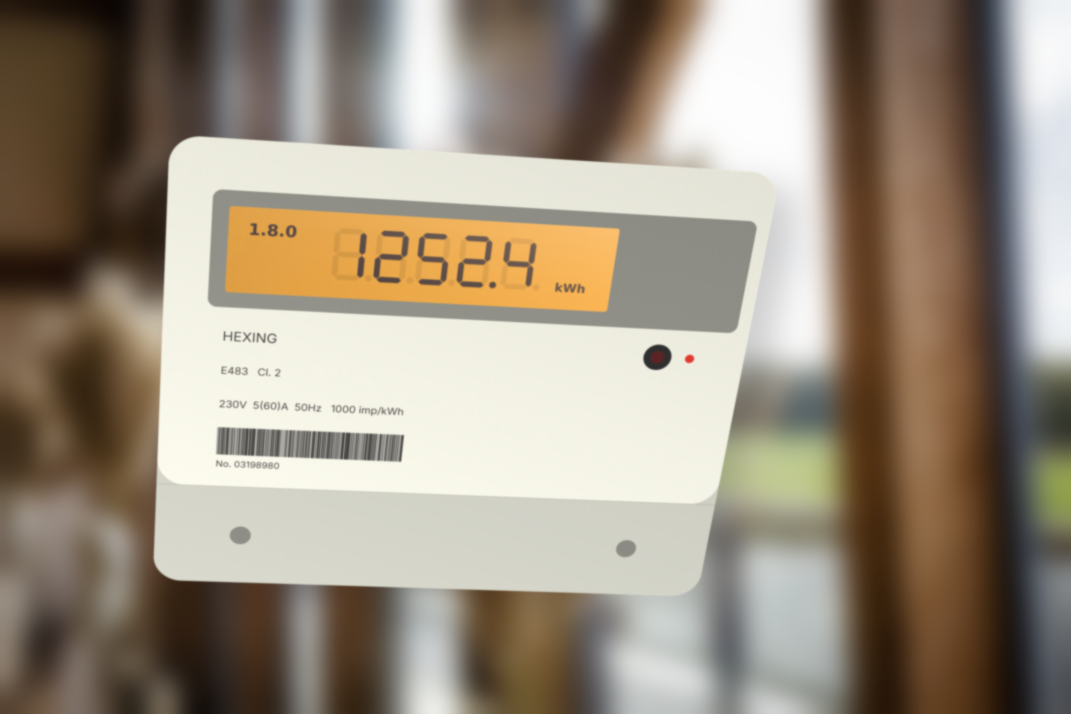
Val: 1252.4
